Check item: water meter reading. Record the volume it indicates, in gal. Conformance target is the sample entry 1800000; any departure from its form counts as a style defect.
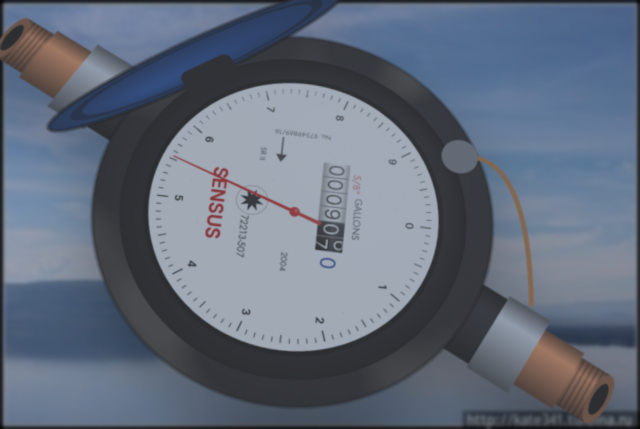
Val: 9065.5
